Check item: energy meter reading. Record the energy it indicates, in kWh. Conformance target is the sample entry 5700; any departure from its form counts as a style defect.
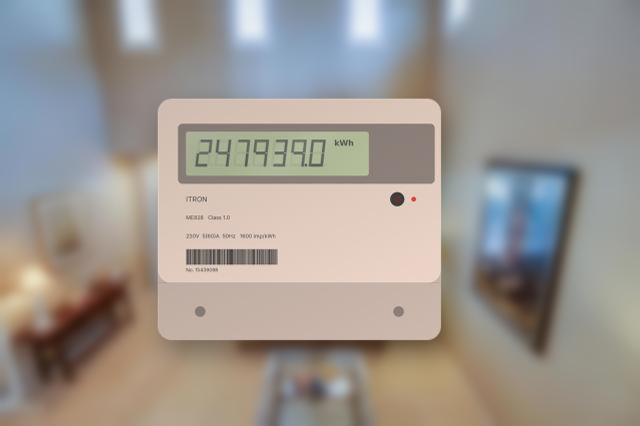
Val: 247939.0
